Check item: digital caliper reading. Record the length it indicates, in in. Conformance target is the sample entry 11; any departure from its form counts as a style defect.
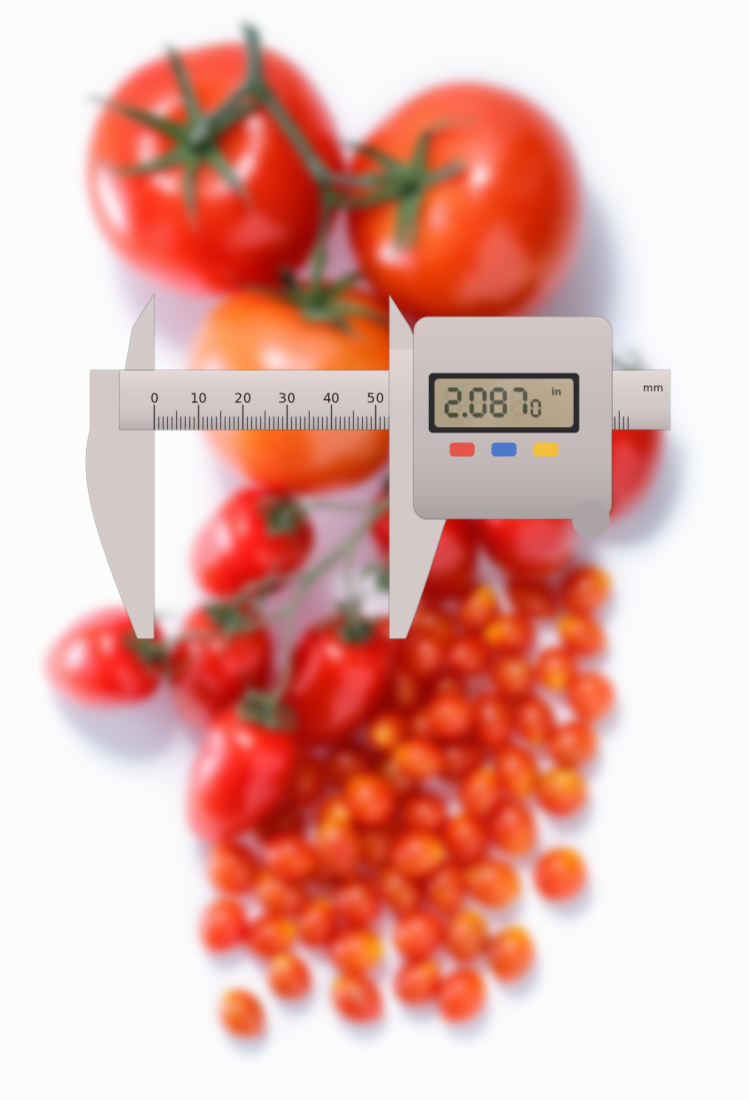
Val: 2.0870
